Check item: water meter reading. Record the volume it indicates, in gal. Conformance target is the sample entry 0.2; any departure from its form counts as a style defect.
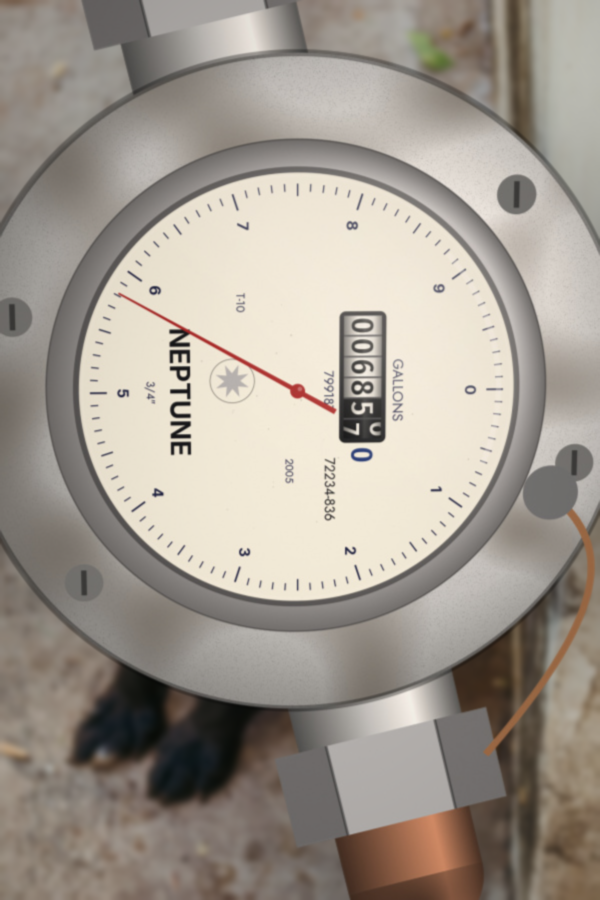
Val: 68565.8
